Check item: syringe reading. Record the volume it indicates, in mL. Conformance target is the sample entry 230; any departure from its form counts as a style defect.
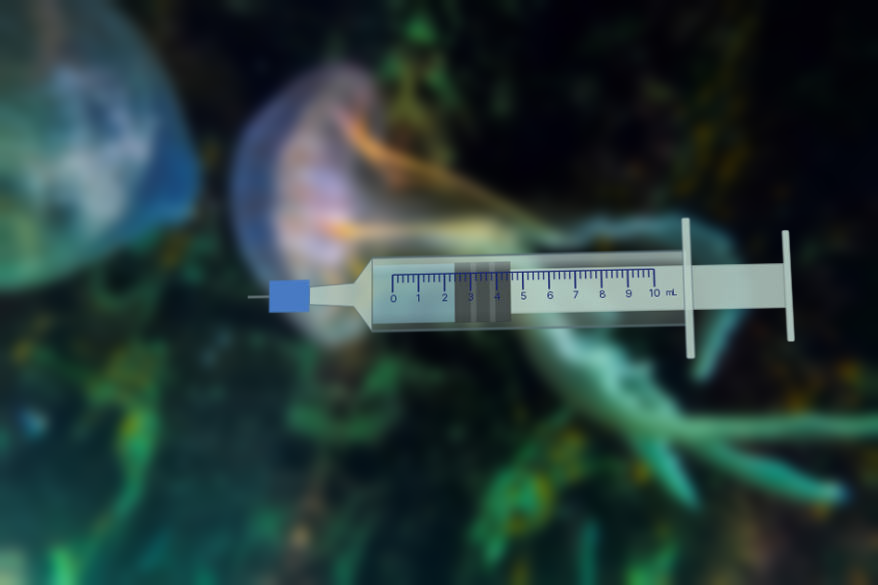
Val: 2.4
